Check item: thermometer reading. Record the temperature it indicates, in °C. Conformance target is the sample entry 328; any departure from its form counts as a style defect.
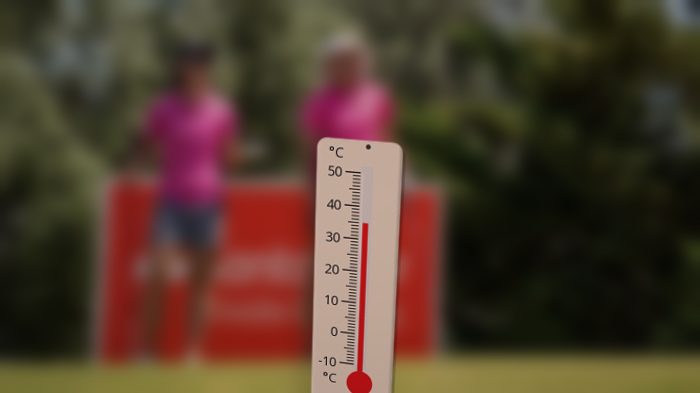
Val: 35
